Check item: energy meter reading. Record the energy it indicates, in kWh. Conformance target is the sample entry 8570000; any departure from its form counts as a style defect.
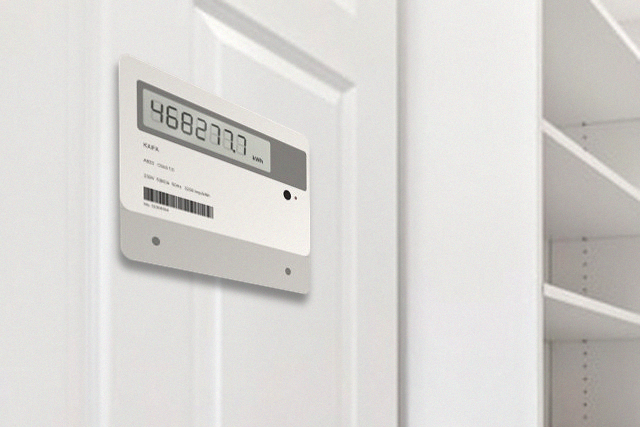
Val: 468277.7
